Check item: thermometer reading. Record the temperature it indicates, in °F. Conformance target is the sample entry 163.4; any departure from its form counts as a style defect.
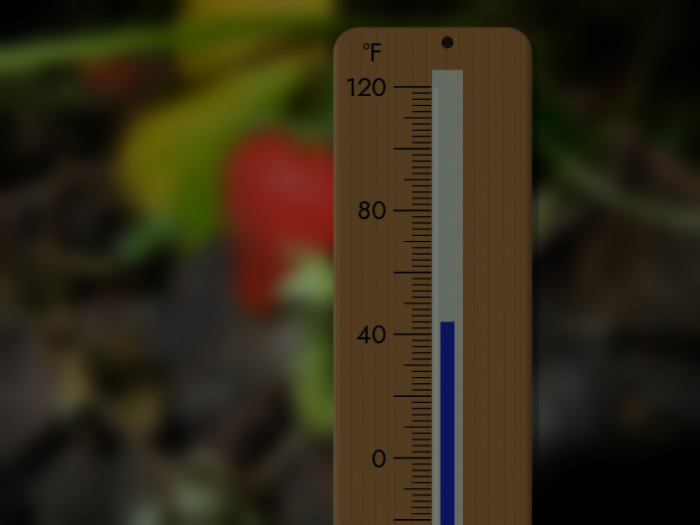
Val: 44
